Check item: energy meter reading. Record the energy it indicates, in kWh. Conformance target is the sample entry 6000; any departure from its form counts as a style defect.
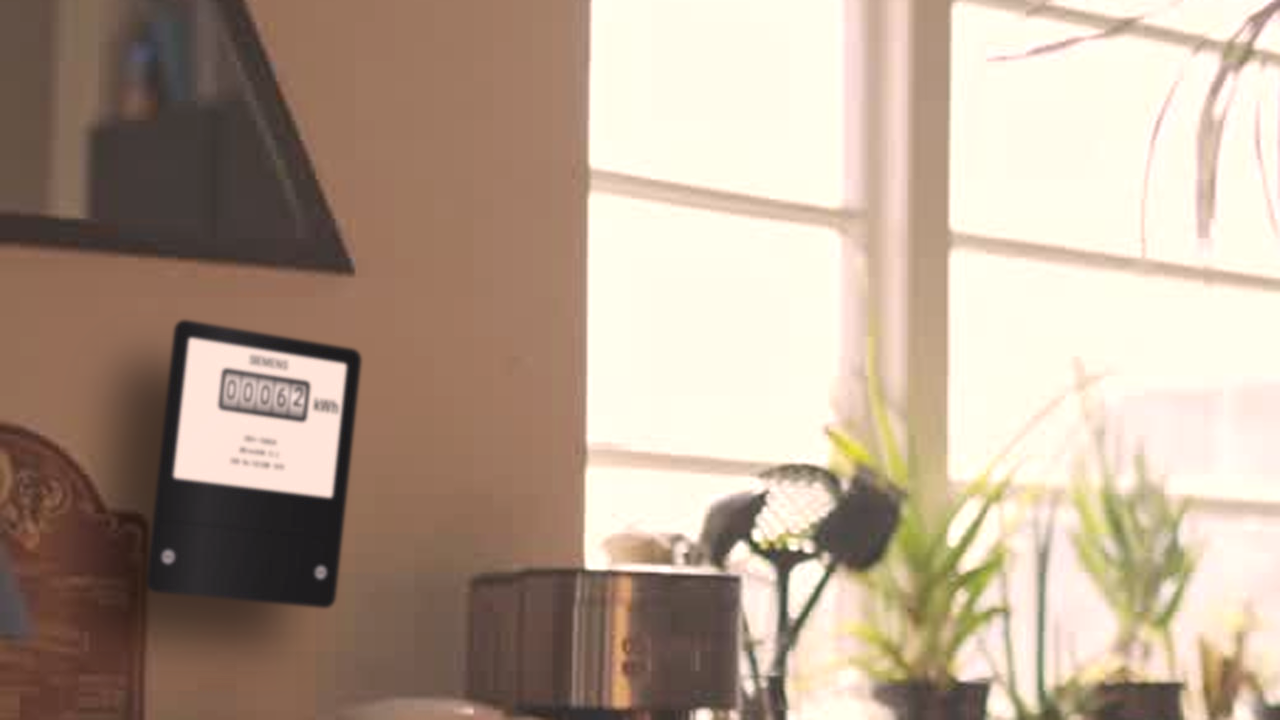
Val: 62
